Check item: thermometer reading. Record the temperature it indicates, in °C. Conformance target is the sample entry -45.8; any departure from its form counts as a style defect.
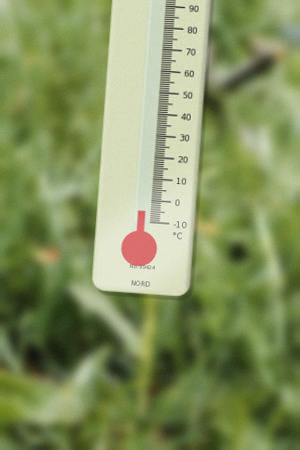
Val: -5
